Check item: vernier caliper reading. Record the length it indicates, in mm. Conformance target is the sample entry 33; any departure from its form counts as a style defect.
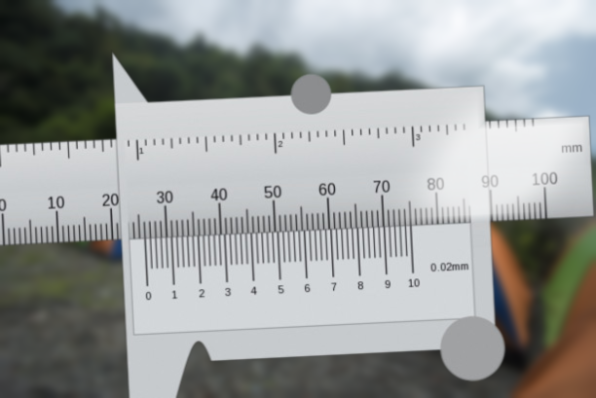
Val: 26.0
